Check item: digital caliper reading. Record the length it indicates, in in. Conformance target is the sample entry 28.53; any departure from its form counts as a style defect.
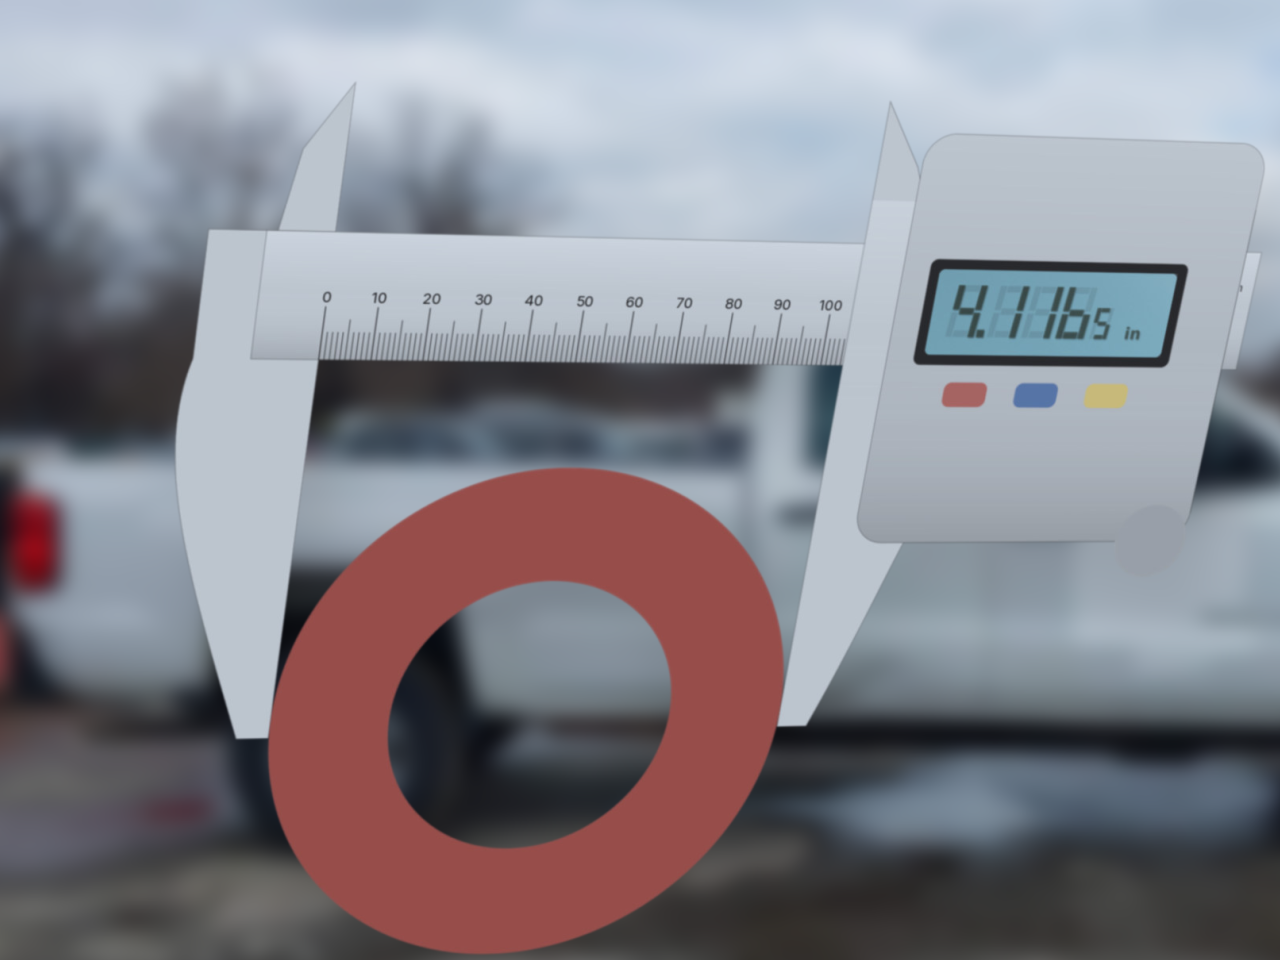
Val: 4.1165
